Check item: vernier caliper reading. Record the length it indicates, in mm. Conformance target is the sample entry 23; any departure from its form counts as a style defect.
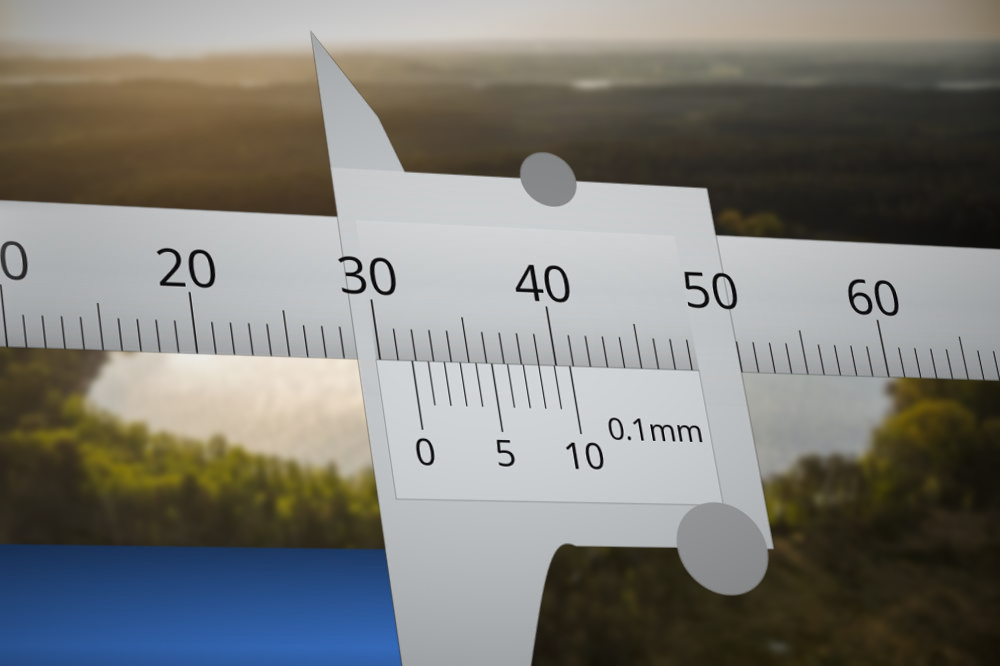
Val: 31.8
